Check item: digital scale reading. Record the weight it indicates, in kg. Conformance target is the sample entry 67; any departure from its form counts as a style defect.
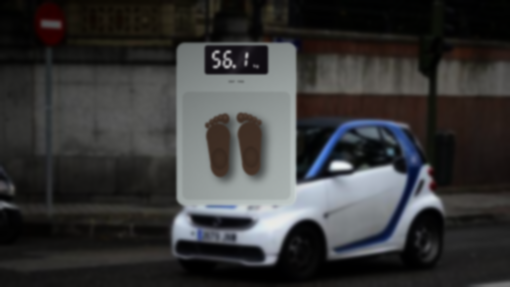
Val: 56.1
